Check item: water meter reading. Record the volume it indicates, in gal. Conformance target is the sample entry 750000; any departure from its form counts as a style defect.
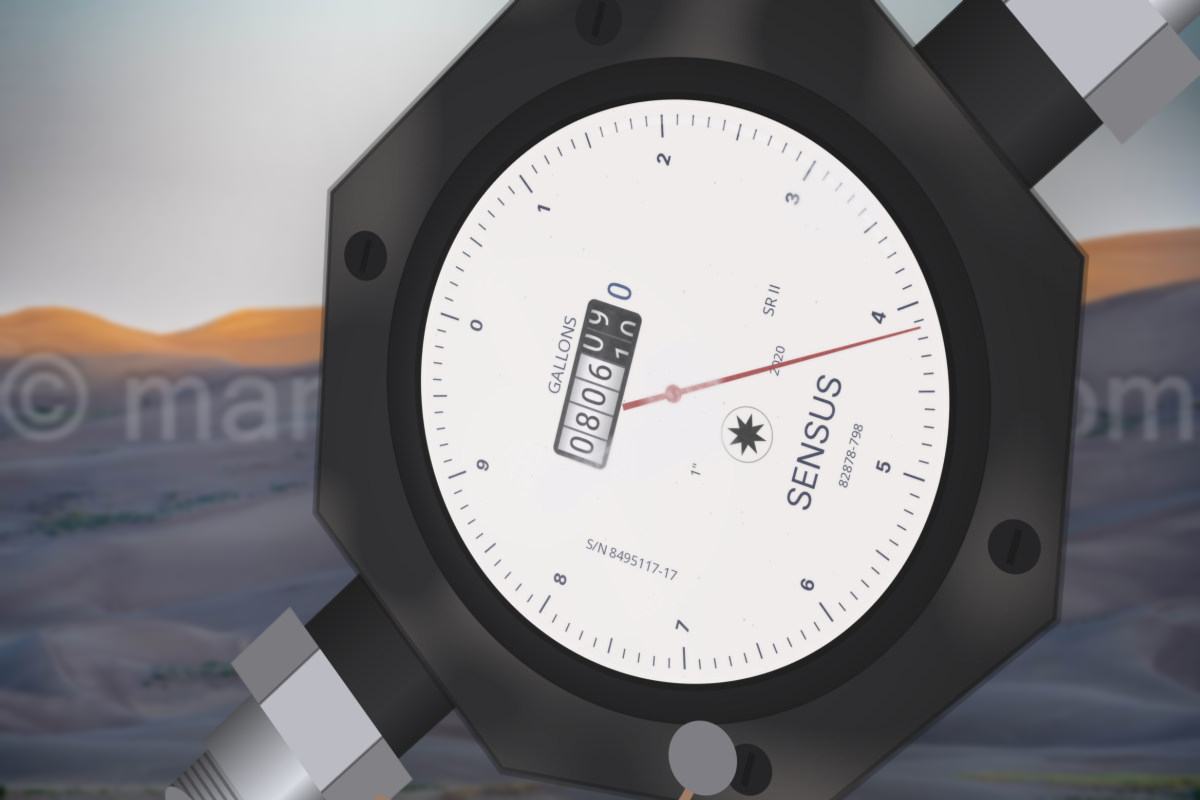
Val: 806094.1
